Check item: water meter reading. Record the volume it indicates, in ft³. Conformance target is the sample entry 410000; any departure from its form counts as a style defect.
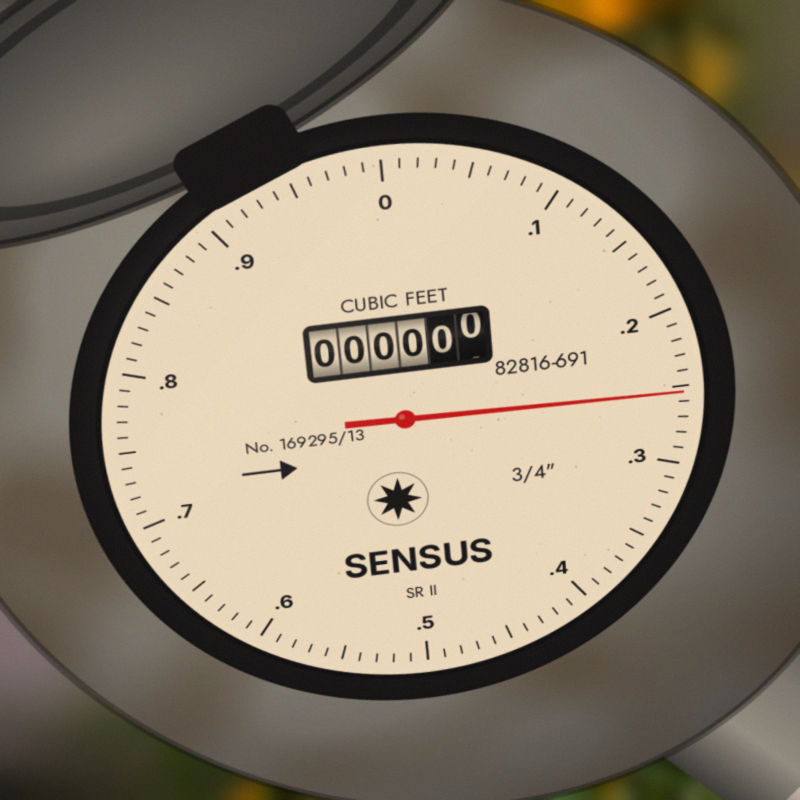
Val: 0.25
